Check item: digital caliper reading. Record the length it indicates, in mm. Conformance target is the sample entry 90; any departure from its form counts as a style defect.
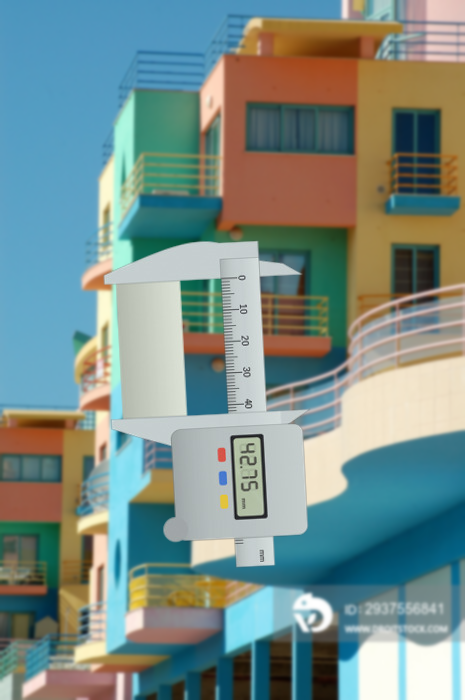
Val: 42.75
